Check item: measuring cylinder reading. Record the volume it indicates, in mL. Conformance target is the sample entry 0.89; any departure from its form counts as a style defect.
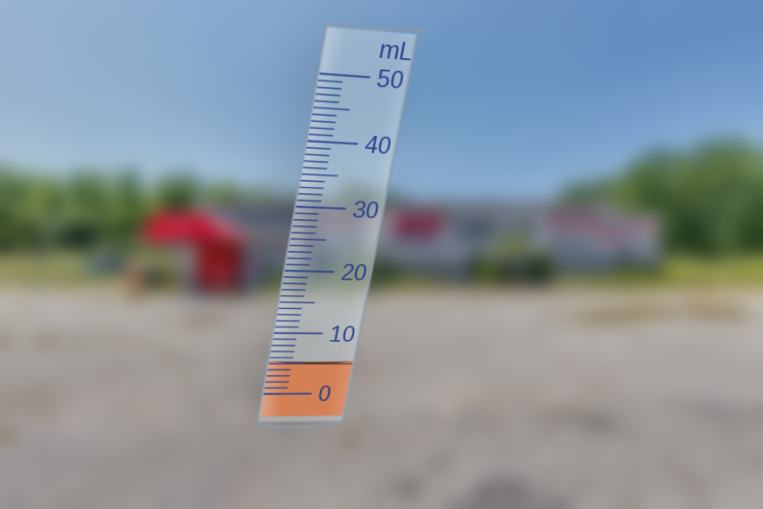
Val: 5
